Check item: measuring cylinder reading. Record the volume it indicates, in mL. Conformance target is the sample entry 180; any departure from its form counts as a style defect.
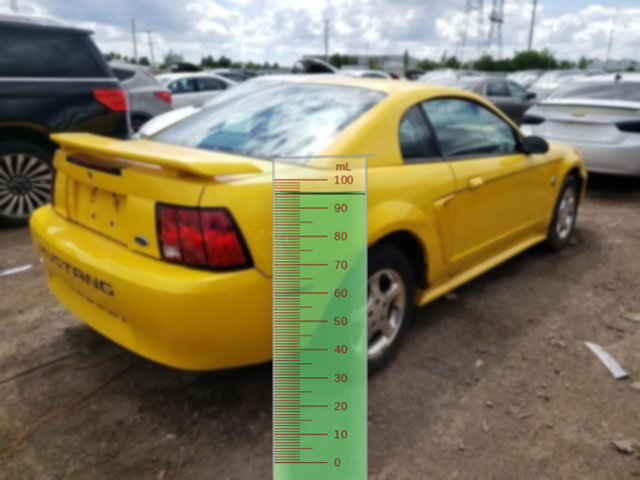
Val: 95
